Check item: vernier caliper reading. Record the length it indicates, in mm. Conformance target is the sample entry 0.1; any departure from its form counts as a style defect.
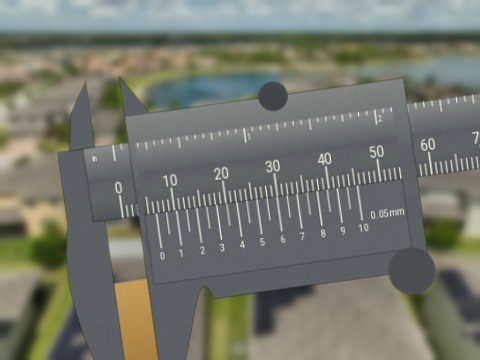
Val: 6.5
